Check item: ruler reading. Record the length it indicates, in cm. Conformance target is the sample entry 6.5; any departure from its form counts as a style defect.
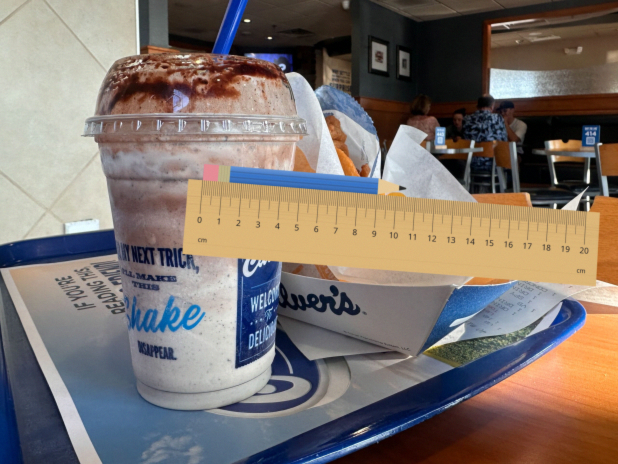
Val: 10.5
